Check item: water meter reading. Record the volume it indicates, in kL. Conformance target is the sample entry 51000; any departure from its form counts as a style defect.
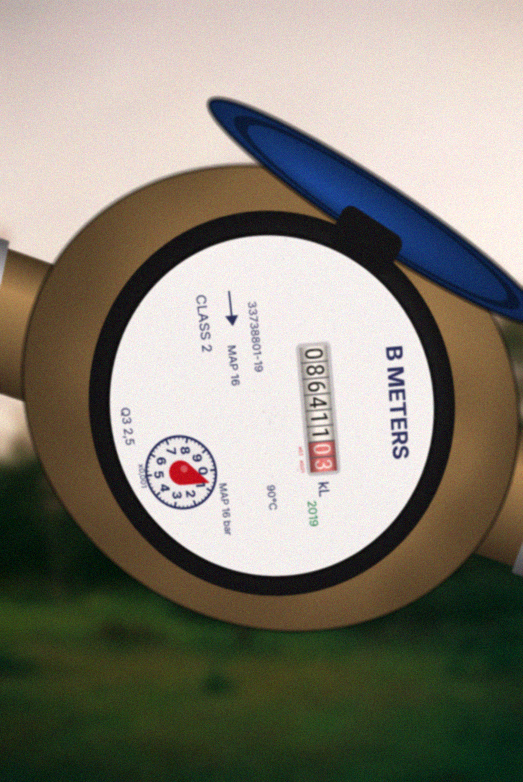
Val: 86411.030
